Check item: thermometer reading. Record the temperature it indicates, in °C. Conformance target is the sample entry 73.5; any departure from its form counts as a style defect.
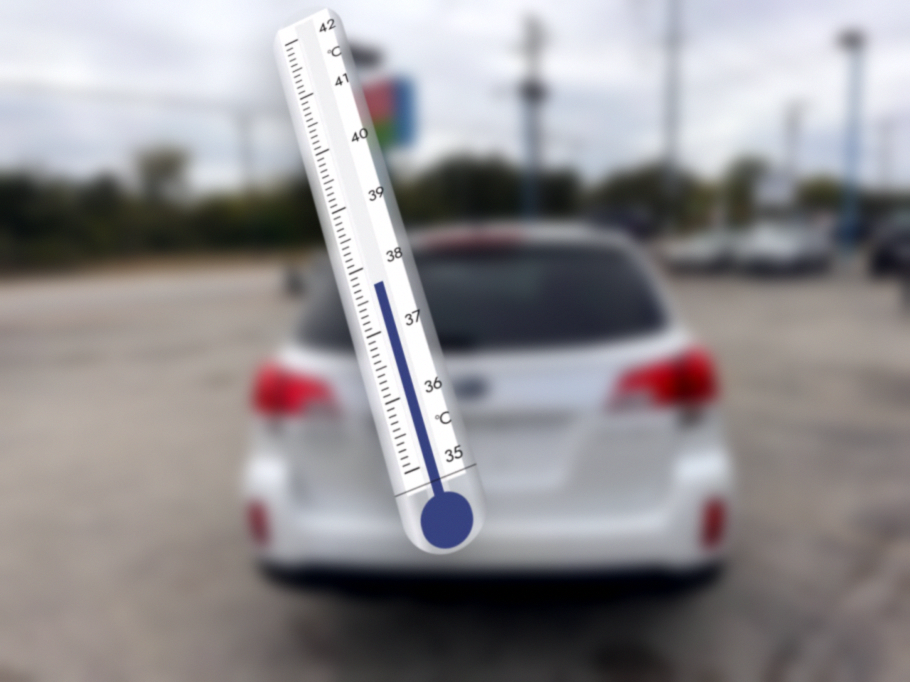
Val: 37.7
